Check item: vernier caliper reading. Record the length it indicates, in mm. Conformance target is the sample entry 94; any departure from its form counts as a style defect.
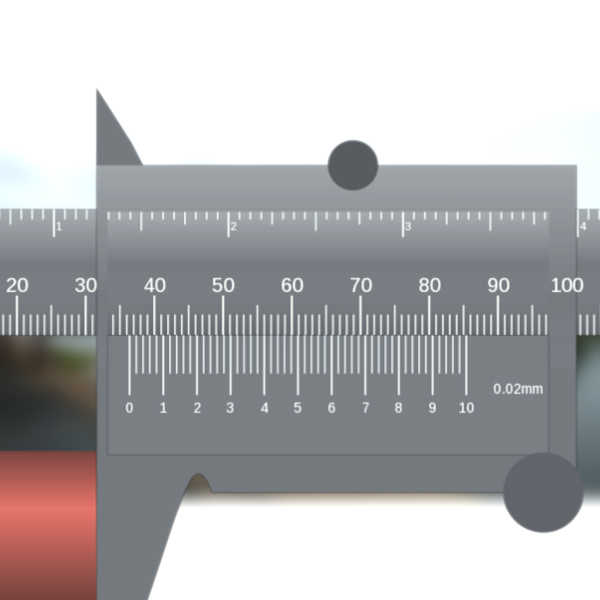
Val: 36.4
